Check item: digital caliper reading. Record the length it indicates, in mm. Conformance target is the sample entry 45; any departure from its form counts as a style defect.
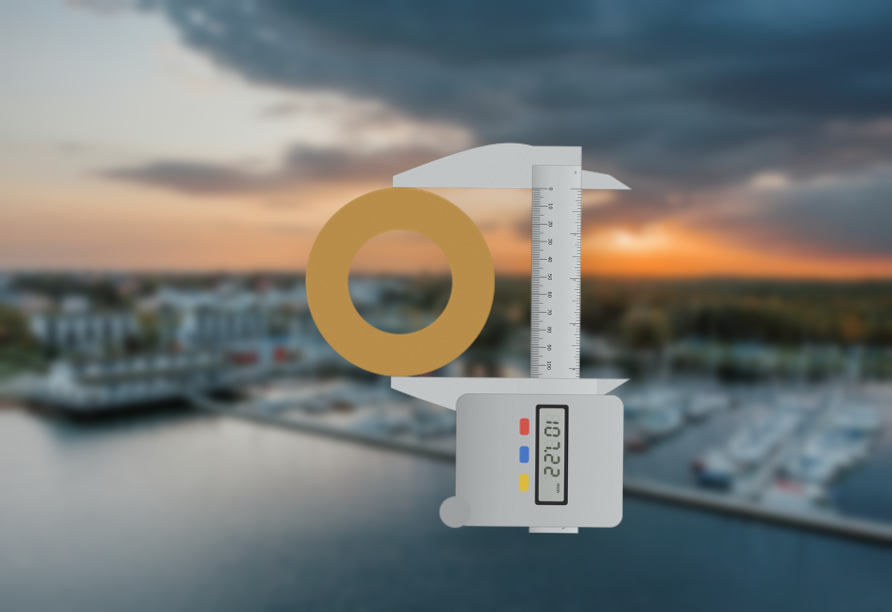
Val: 107.22
